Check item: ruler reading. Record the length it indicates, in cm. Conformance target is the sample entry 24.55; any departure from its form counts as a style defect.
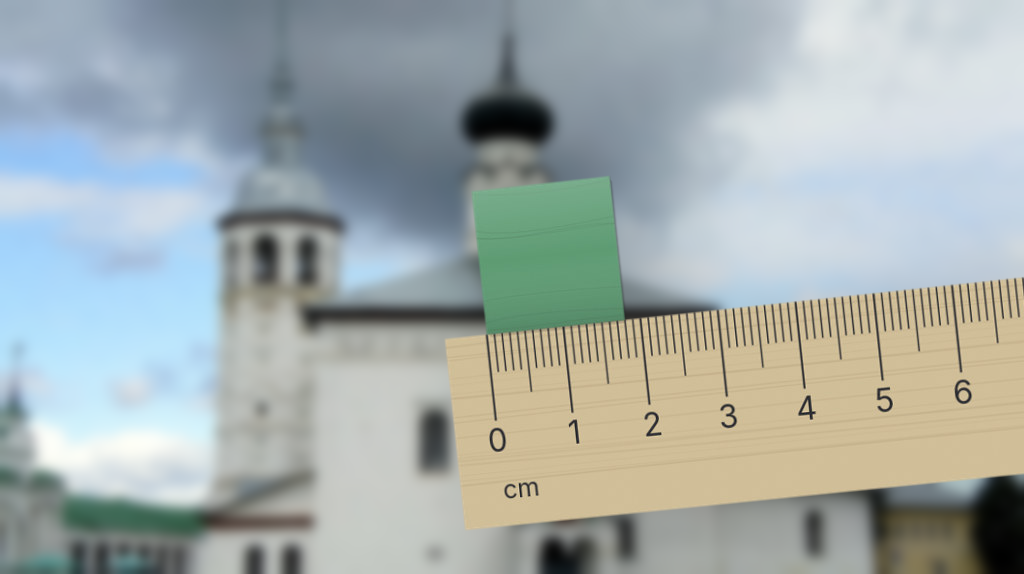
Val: 1.8
